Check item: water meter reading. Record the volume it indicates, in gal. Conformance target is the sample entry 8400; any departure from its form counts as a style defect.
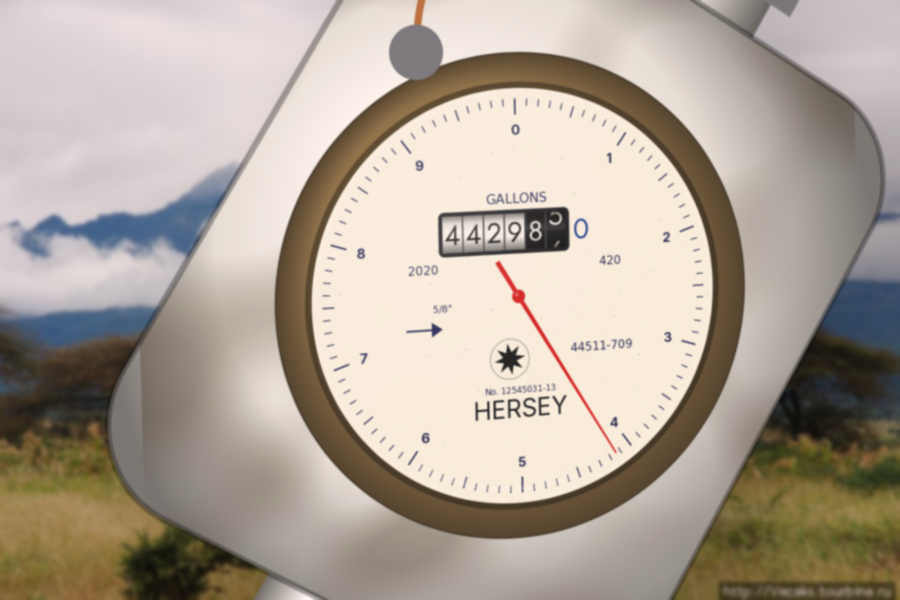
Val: 4429854.1
